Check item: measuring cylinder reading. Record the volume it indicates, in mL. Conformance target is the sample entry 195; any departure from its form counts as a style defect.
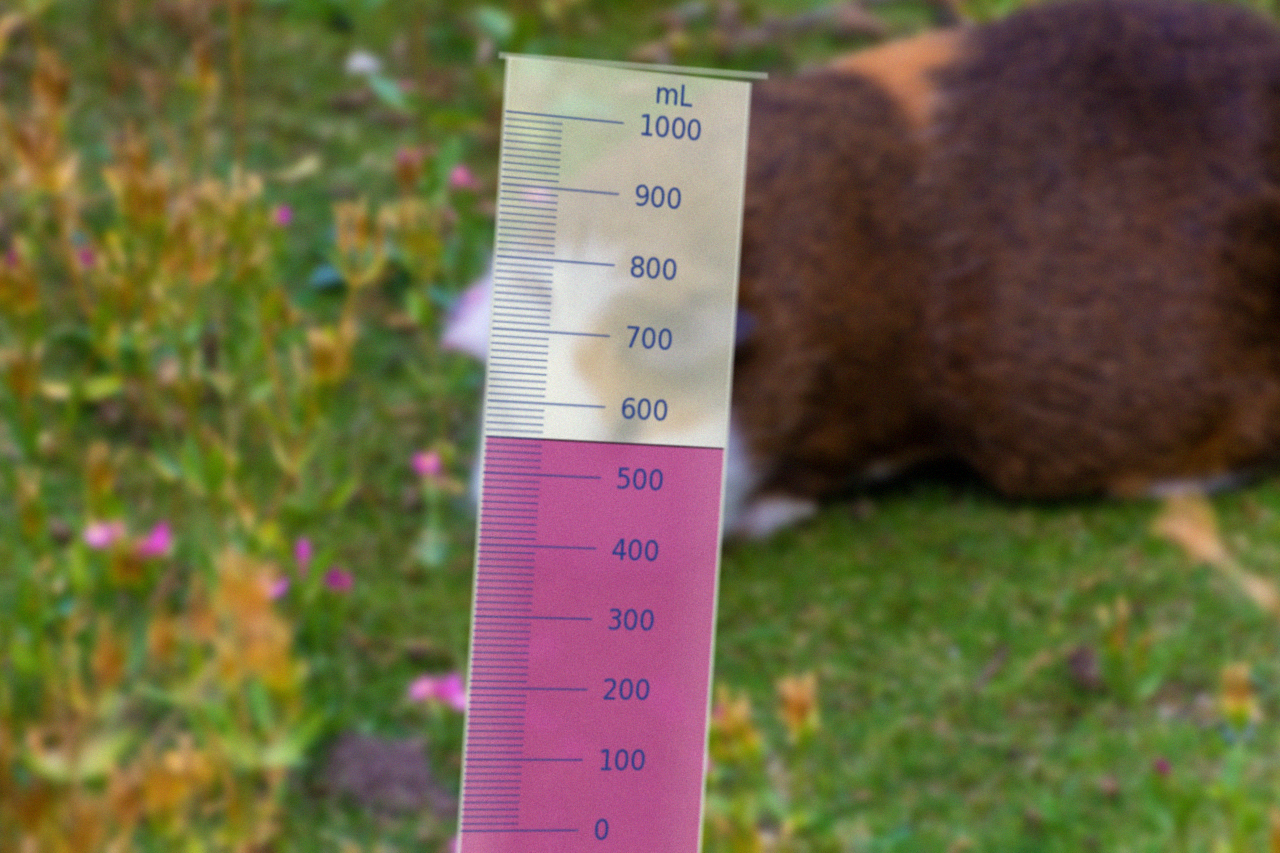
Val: 550
